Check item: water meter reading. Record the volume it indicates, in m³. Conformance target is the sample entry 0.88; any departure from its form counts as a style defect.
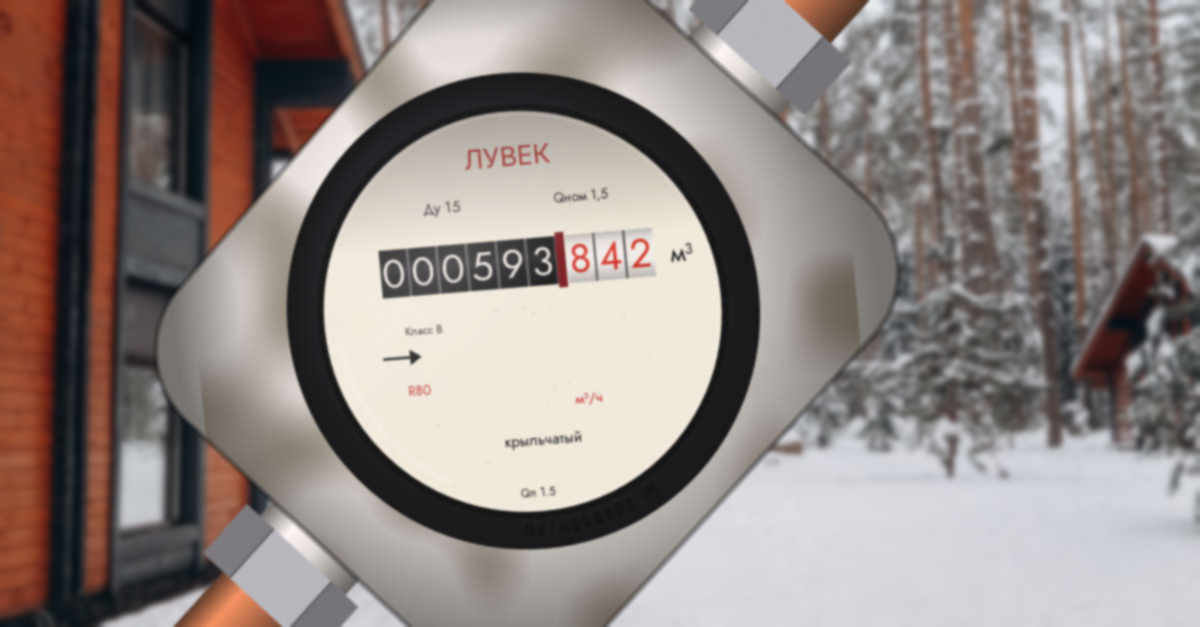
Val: 593.842
